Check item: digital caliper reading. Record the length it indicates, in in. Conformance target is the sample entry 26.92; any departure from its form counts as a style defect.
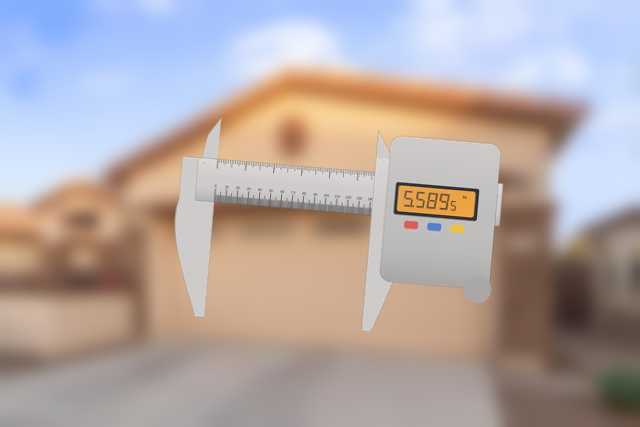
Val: 5.5895
